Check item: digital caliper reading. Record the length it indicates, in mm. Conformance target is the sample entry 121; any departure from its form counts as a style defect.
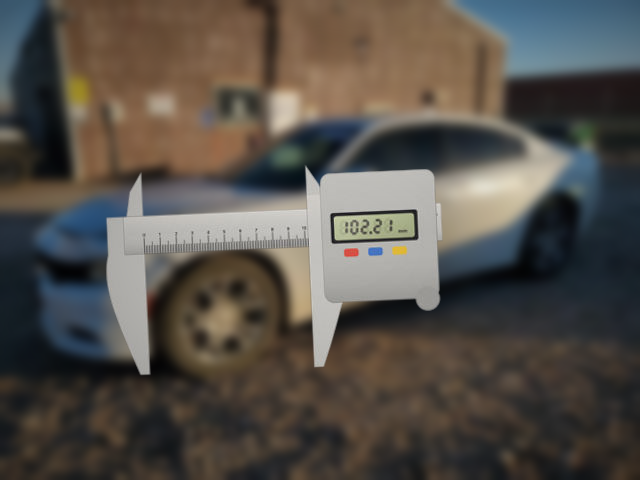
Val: 102.21
